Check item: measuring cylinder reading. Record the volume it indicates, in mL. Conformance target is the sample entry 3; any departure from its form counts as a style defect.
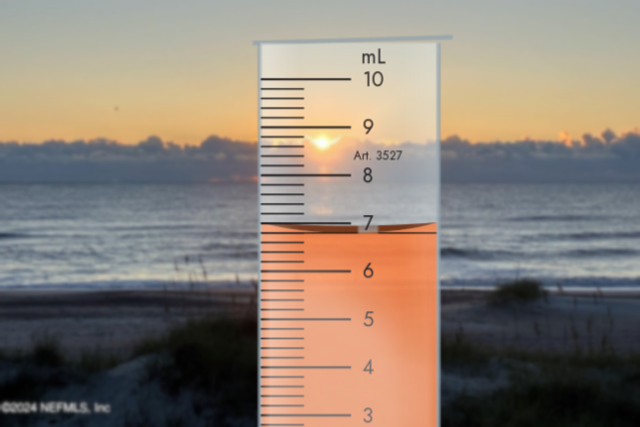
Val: 6.8
